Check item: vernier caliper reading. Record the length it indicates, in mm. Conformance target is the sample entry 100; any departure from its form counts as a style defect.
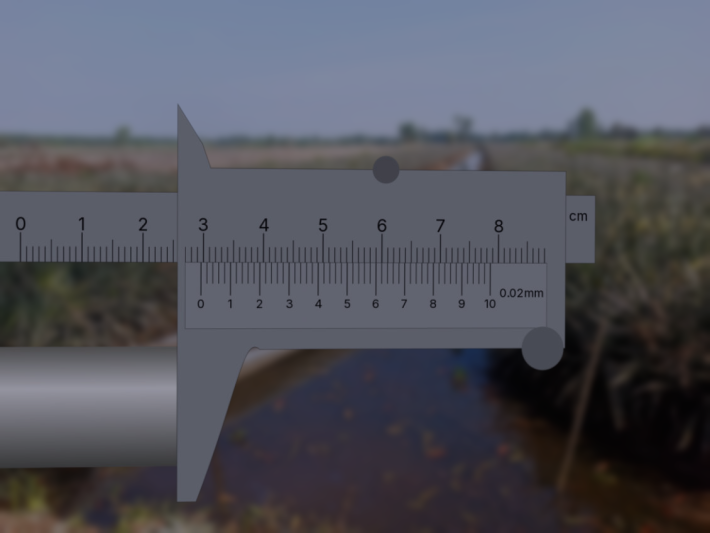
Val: 29.6
